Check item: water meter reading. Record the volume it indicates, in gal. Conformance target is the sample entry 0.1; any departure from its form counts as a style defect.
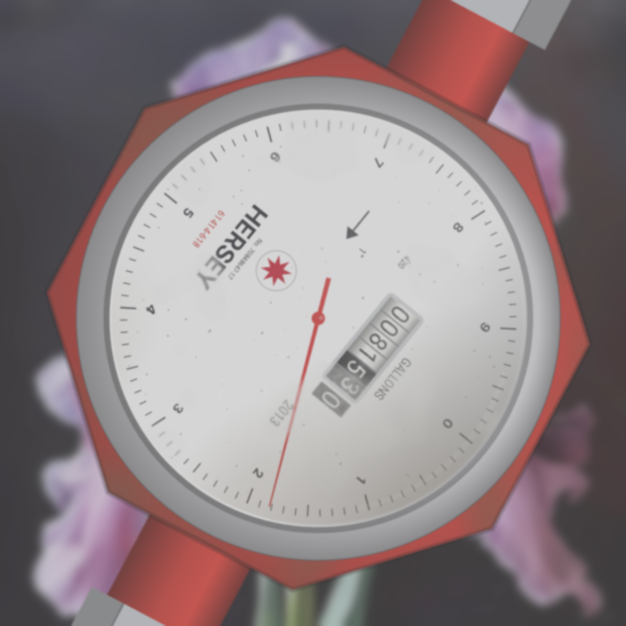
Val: 81531.8
